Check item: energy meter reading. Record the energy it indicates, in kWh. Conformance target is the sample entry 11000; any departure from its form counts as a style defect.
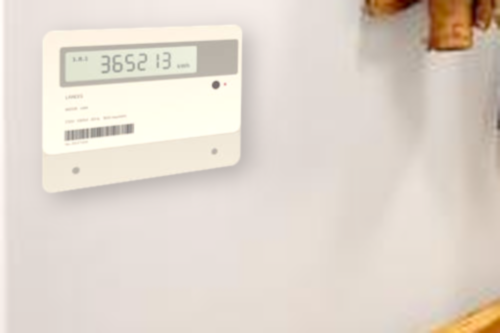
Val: 365213
